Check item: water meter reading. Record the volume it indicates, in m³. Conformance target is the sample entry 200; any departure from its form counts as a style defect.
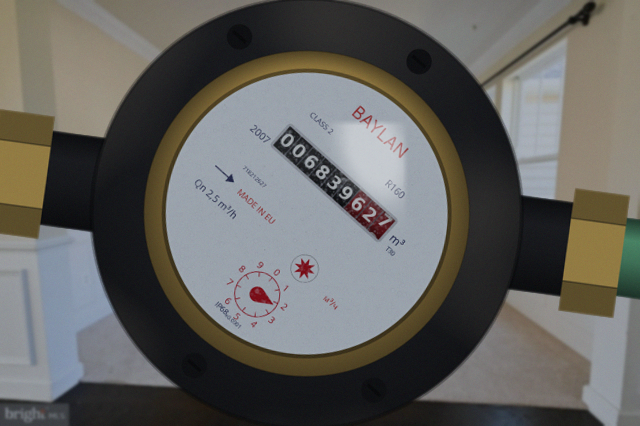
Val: 6839.6272
